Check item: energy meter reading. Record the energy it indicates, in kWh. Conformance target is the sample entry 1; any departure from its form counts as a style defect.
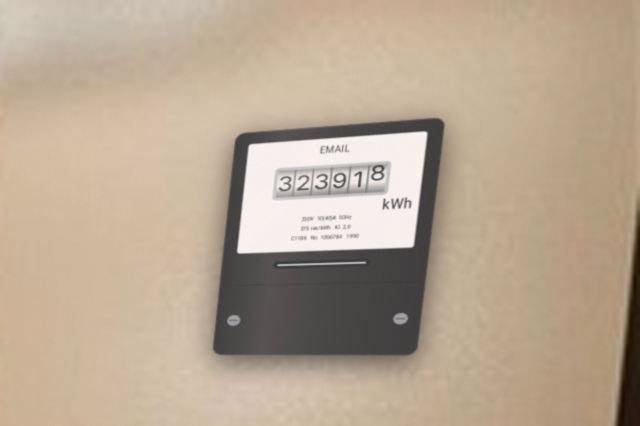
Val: 323918
